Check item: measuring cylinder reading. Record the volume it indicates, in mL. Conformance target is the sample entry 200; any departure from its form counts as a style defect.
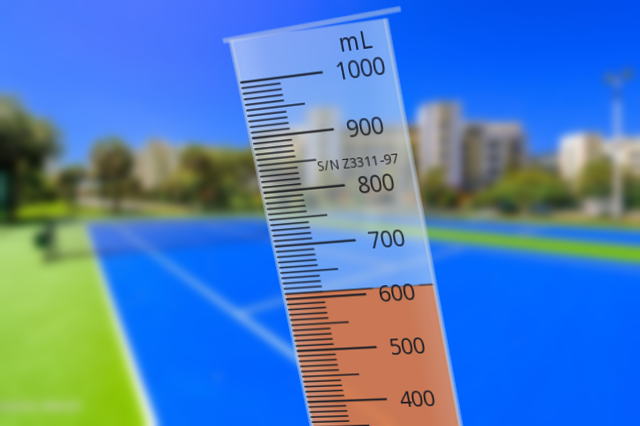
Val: 610
